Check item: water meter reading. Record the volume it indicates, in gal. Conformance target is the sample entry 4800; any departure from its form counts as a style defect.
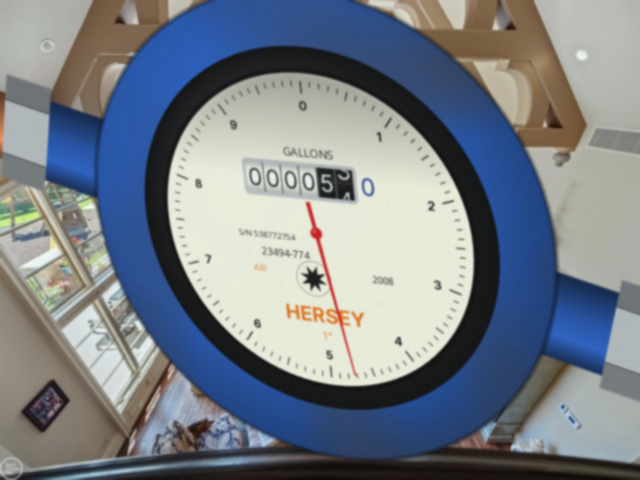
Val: 534.7
